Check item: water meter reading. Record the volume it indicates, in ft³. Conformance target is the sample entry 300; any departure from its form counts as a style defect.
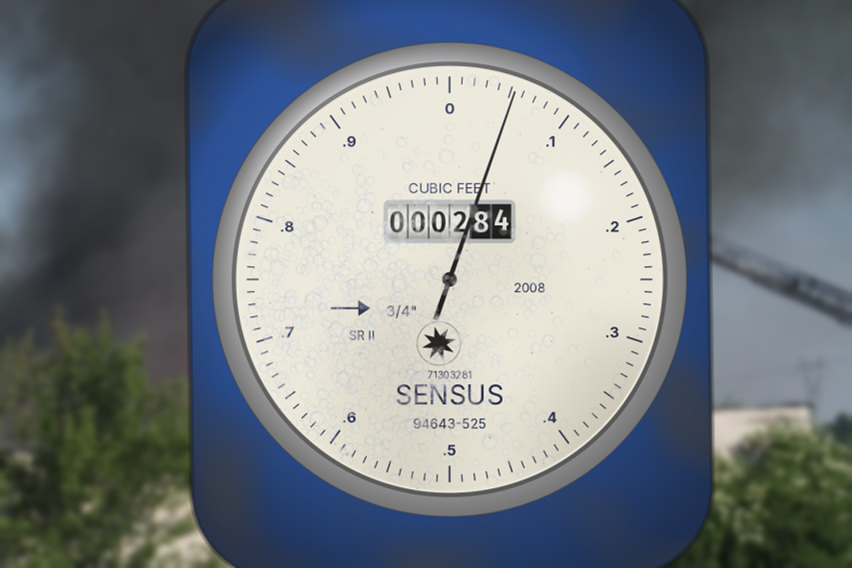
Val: 284.05
